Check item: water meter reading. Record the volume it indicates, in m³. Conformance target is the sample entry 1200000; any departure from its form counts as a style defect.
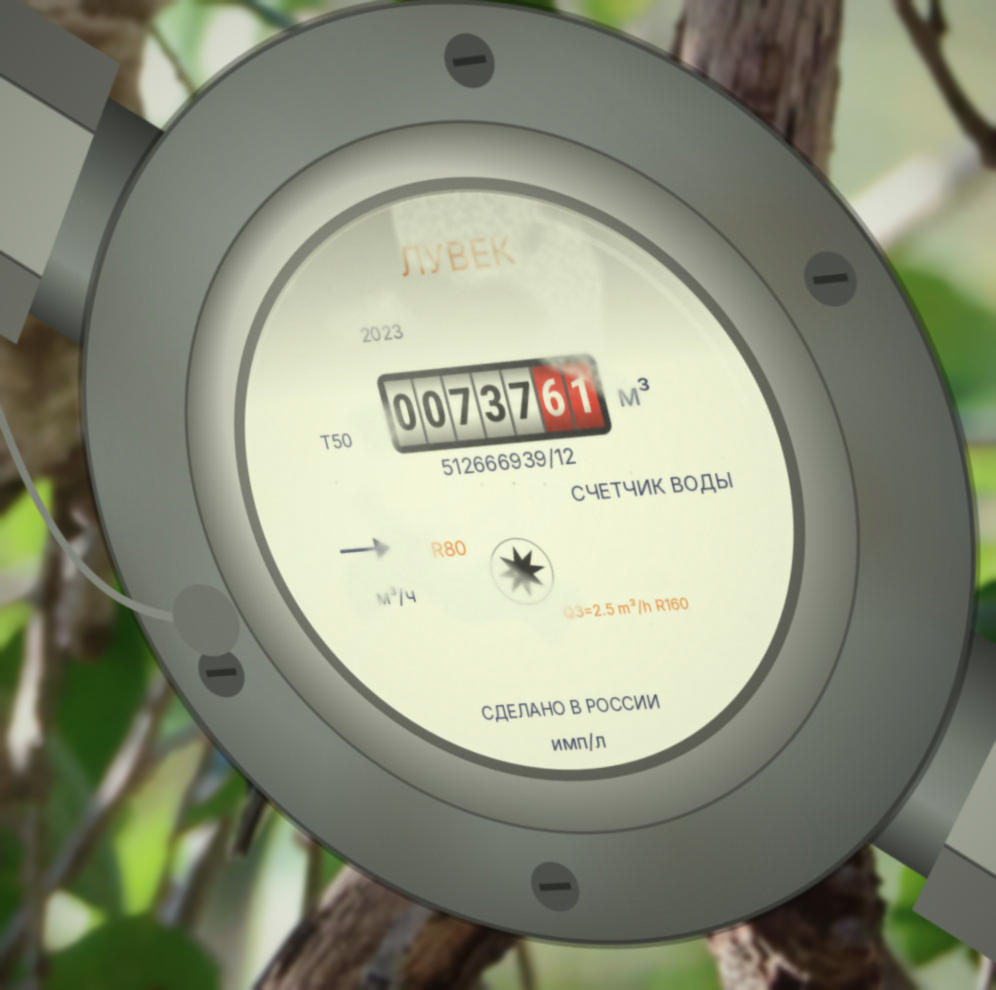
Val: 737.61
